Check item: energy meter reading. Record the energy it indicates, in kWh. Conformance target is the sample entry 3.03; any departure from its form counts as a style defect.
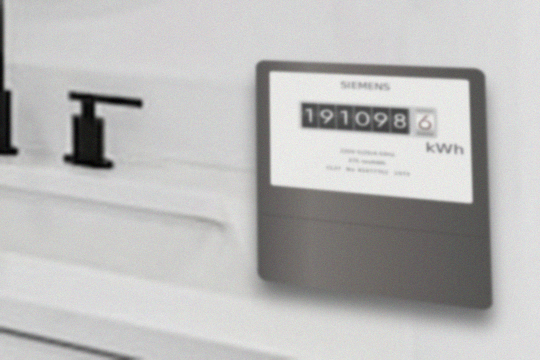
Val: 191098.6
